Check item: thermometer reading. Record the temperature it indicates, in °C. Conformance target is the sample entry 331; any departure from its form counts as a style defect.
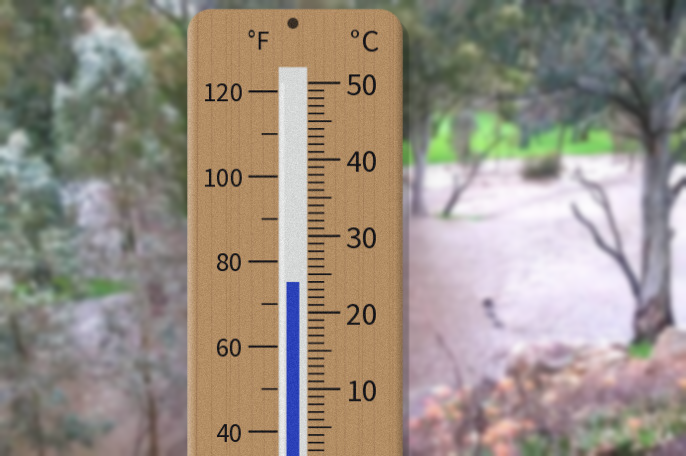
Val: 24
